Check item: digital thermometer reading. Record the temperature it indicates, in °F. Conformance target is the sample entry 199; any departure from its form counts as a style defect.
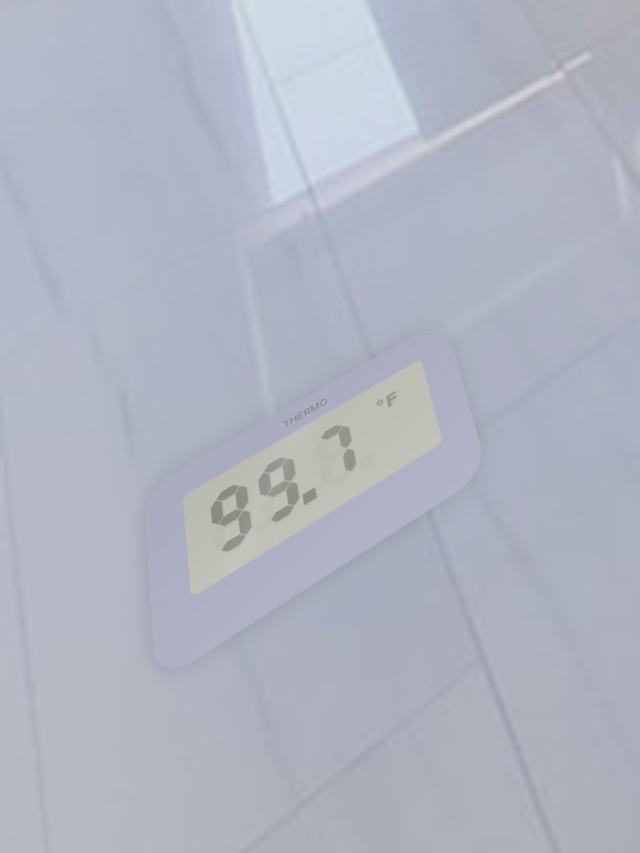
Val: 99.7
